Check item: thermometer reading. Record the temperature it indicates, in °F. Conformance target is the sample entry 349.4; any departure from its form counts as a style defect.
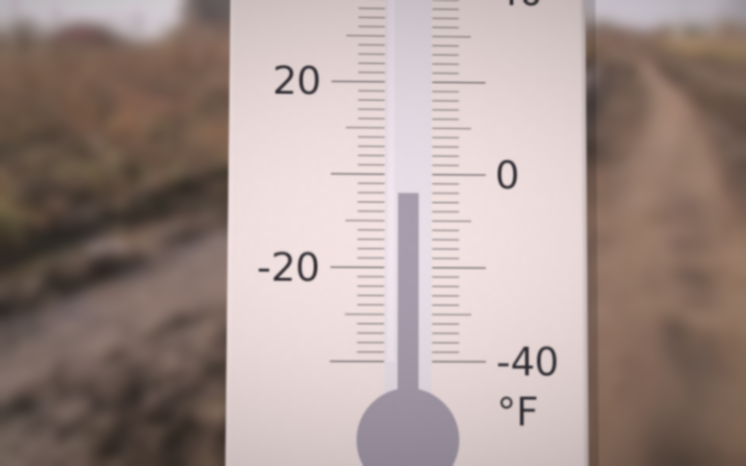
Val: -4
